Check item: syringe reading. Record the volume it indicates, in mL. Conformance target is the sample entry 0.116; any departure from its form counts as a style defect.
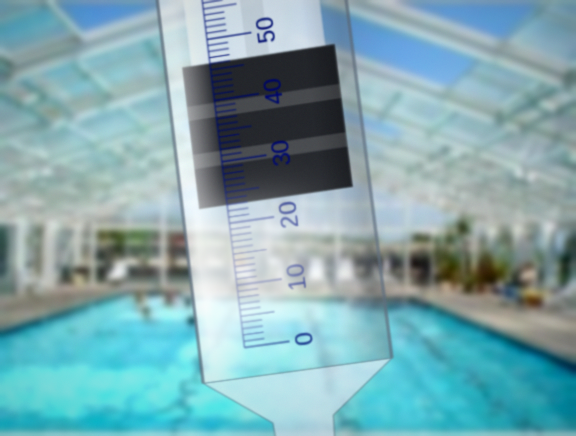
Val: 23
